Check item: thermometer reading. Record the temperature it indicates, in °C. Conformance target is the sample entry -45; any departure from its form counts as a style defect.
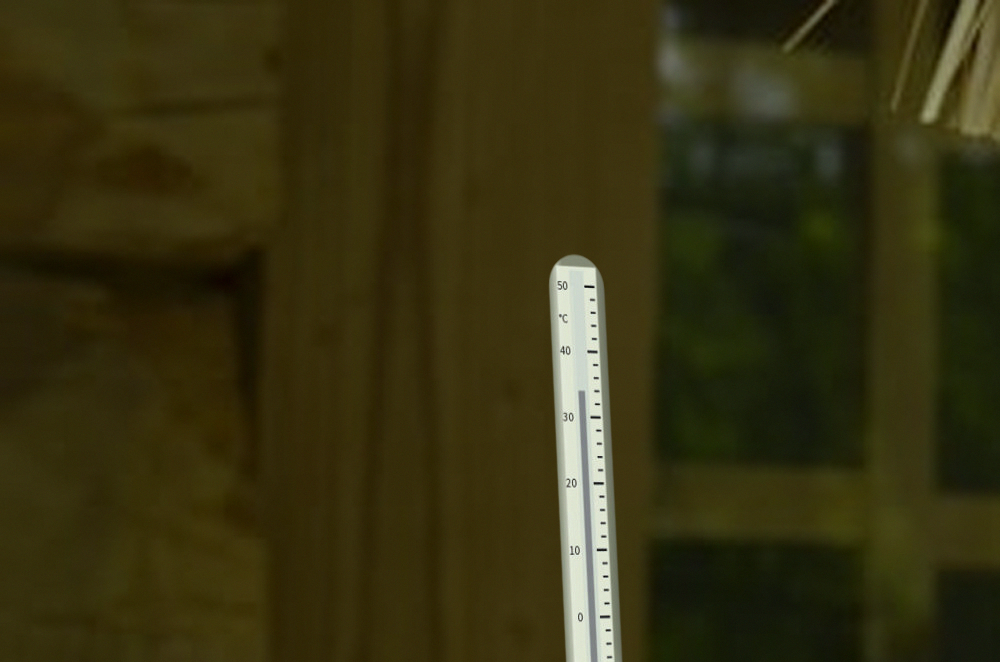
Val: 34
